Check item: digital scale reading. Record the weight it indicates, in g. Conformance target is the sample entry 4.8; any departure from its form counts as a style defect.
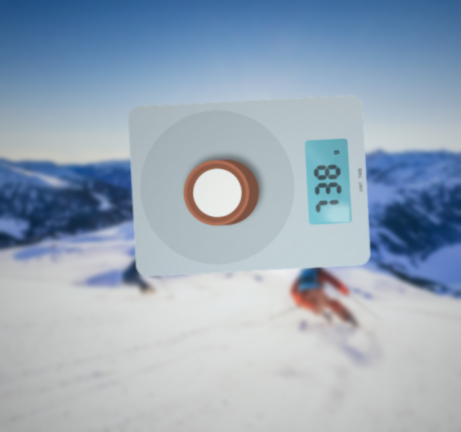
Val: 738
